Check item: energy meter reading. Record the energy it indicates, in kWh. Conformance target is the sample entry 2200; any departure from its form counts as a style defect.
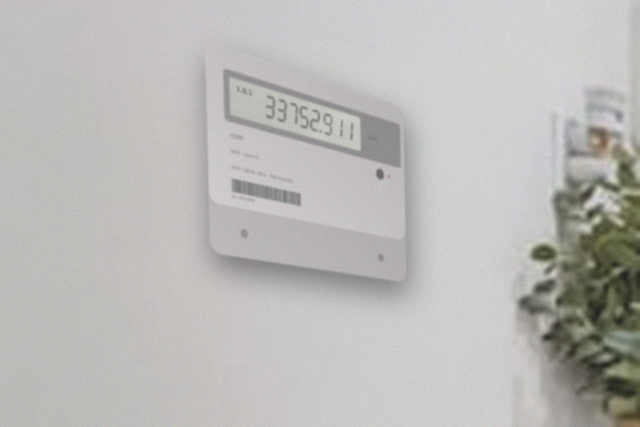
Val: 33752.911
